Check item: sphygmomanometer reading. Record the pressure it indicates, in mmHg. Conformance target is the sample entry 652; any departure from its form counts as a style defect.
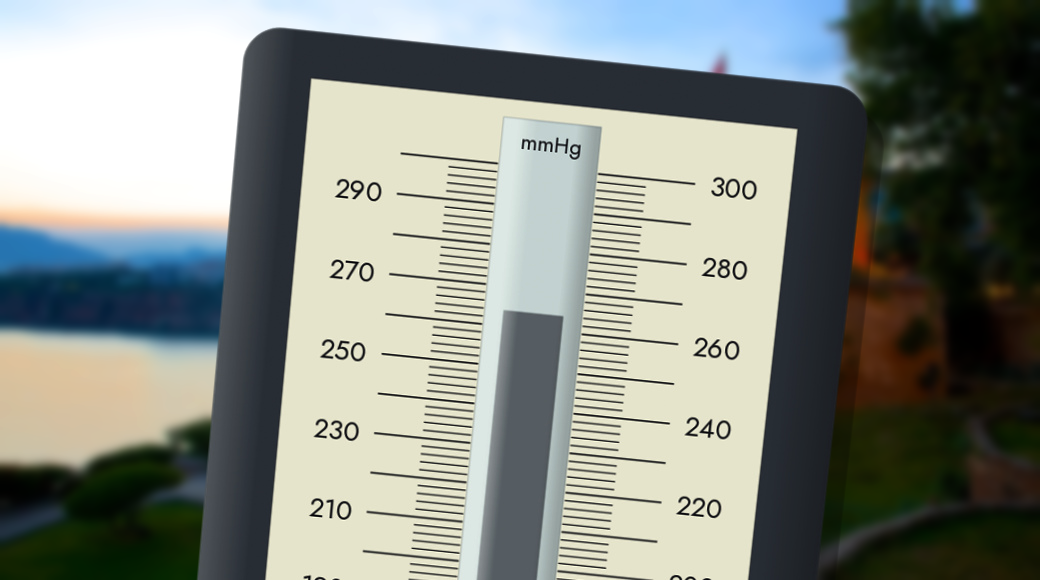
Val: 264
